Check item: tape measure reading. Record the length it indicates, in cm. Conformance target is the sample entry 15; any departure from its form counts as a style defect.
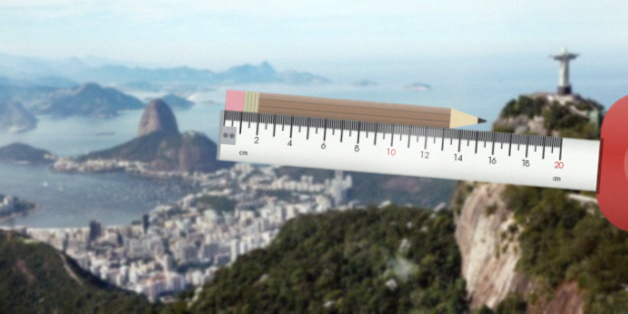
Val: 15.5
